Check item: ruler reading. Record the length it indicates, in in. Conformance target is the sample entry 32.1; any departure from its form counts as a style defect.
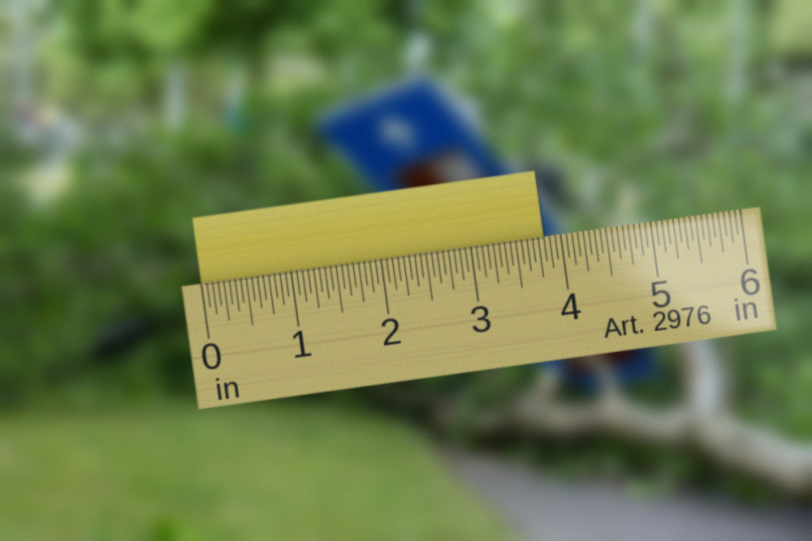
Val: 3.8125
